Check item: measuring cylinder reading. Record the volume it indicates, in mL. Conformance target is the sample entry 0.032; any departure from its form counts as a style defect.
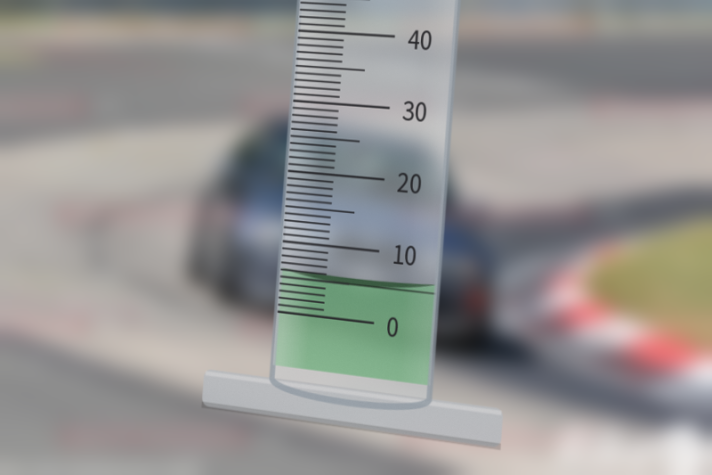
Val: 5
